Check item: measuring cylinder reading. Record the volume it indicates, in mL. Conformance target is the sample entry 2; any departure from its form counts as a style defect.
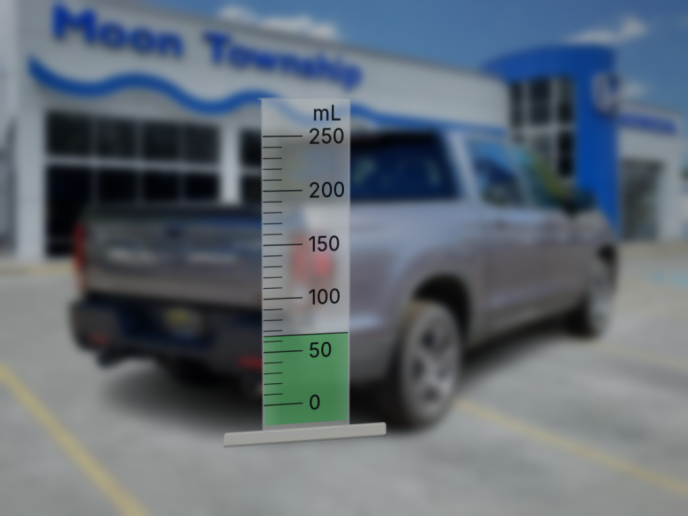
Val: 65
